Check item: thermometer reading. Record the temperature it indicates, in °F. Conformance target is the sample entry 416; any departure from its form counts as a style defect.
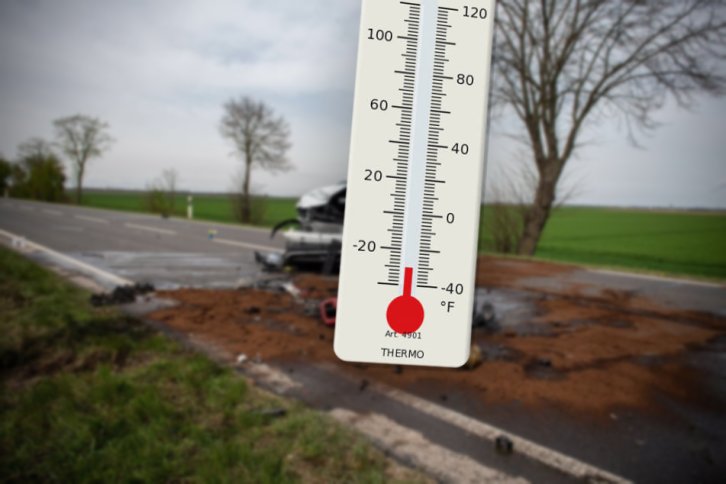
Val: -30
